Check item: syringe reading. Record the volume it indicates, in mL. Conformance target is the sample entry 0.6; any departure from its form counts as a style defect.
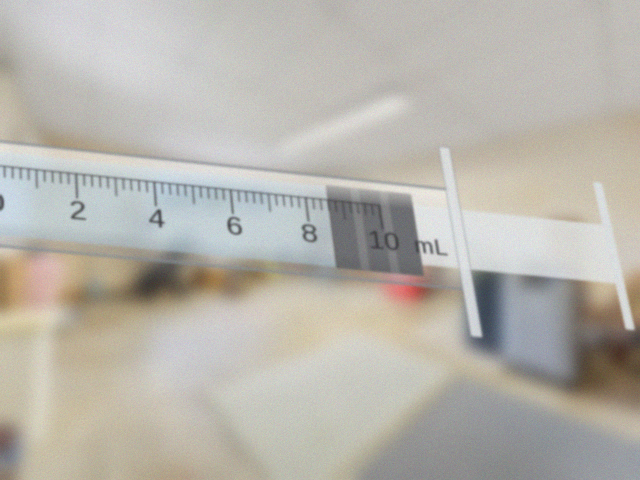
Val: 8.6
